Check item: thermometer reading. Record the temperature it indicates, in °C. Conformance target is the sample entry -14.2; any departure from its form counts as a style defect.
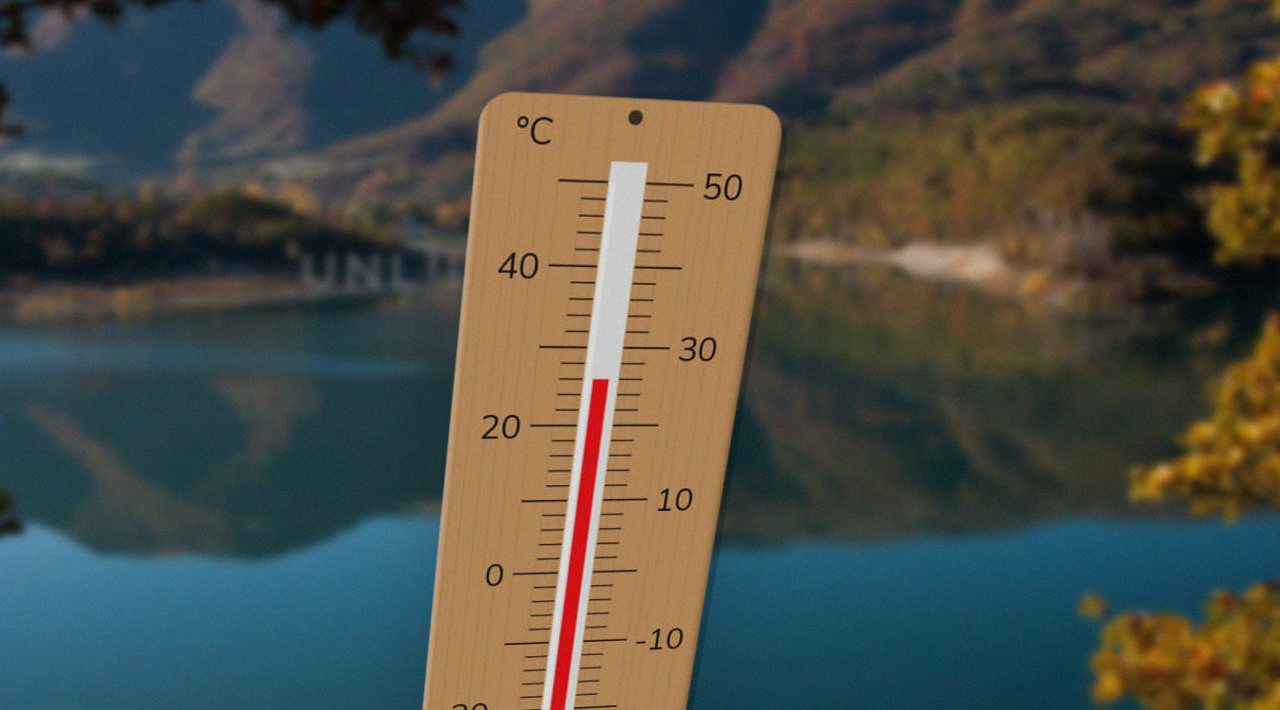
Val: 26
